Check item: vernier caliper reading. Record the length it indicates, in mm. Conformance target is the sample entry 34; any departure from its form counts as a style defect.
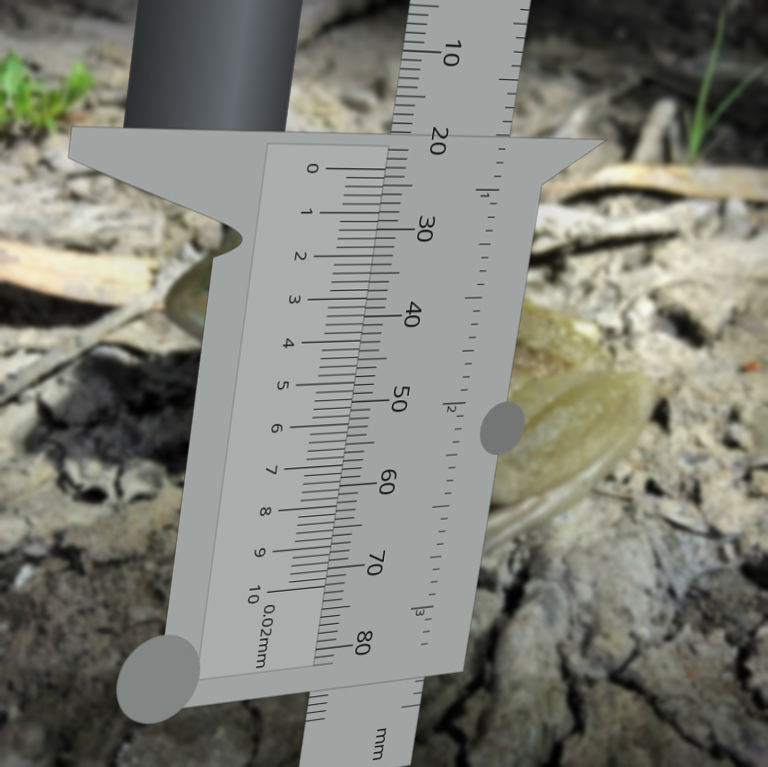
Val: 23.2
